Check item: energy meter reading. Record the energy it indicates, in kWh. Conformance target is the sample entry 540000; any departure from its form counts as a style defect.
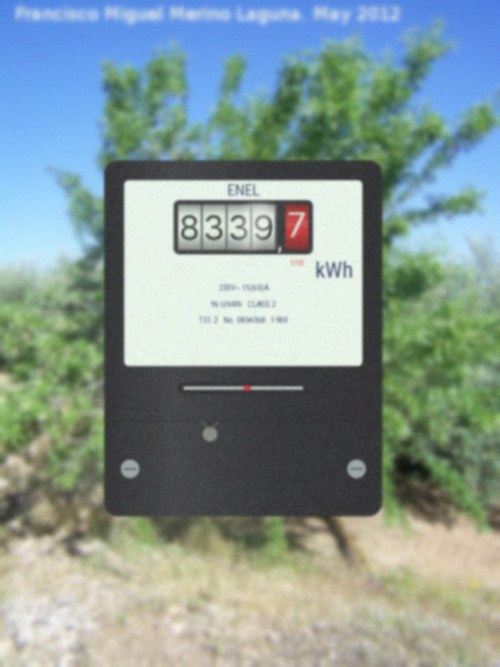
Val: 8339.7
